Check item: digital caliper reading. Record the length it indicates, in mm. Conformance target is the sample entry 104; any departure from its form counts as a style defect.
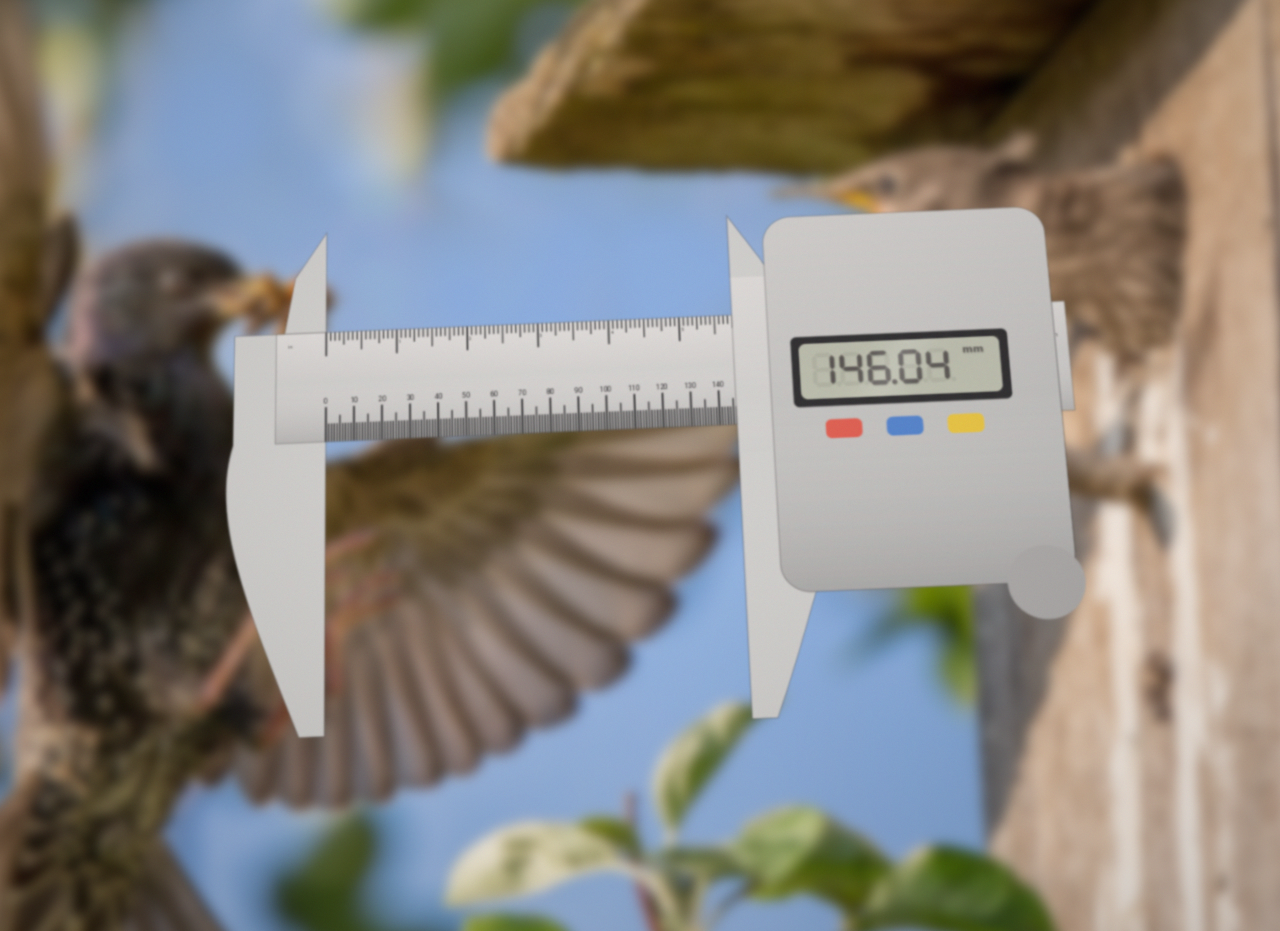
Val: 146.04
